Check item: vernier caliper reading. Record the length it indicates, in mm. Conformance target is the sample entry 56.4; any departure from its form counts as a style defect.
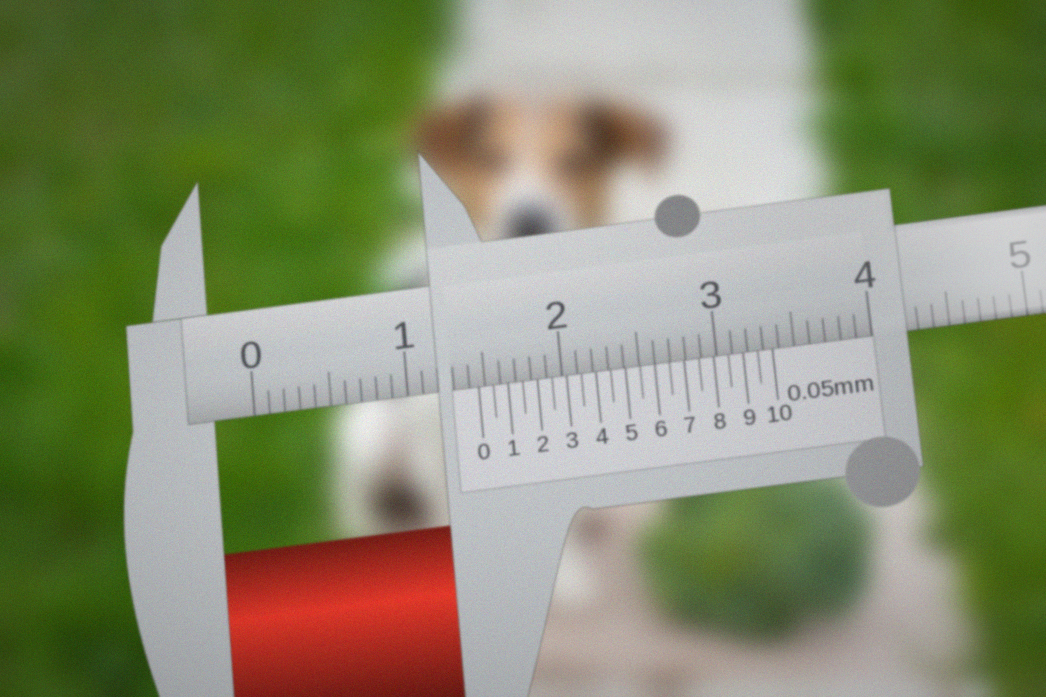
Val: 14.6
